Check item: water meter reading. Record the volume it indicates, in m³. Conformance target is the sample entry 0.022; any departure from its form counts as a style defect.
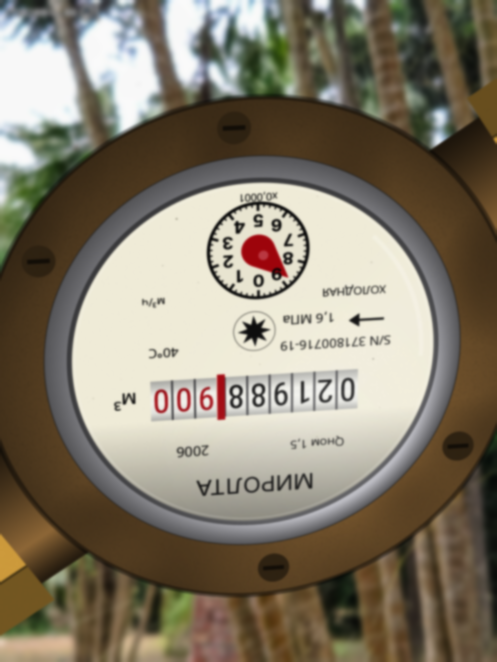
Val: 21988.9008
